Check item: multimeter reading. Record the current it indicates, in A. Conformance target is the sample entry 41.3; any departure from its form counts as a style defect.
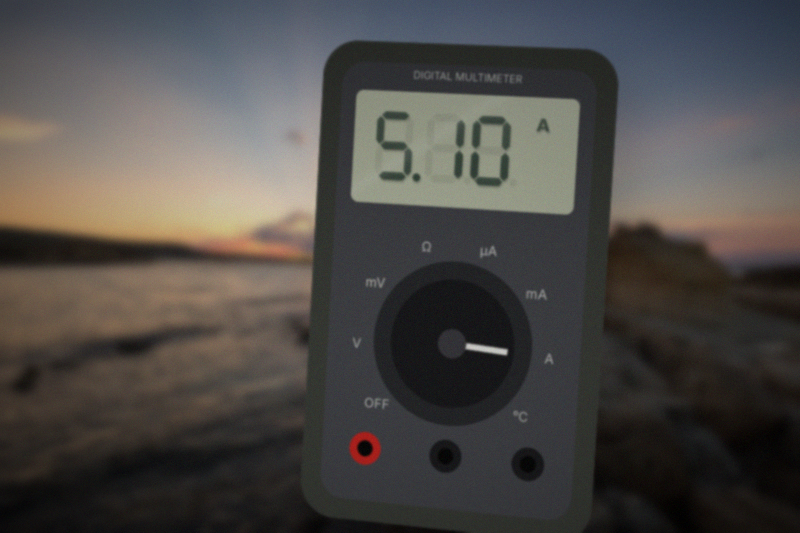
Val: 5.10
